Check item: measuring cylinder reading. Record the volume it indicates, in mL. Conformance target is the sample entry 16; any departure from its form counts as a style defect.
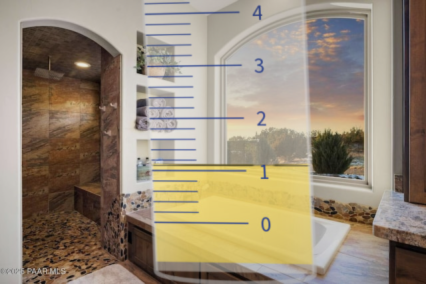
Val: 1.1
